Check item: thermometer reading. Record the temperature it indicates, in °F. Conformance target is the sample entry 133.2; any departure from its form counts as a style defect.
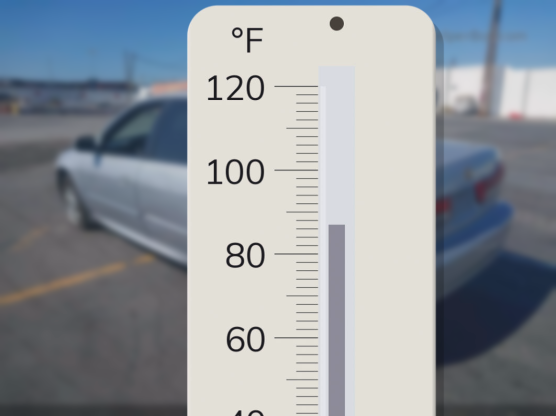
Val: 87
